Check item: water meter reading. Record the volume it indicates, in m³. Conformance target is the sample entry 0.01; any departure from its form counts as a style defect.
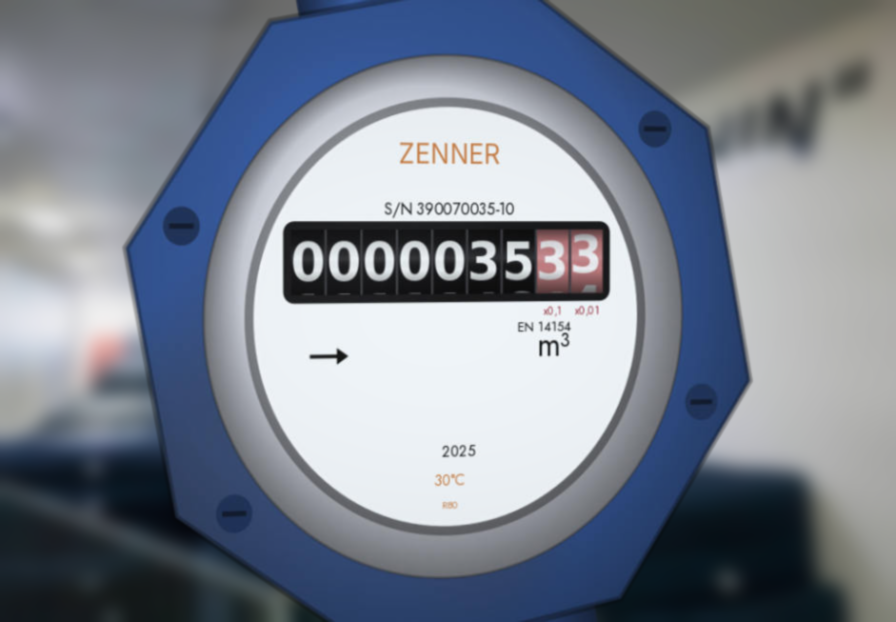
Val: 35.33
